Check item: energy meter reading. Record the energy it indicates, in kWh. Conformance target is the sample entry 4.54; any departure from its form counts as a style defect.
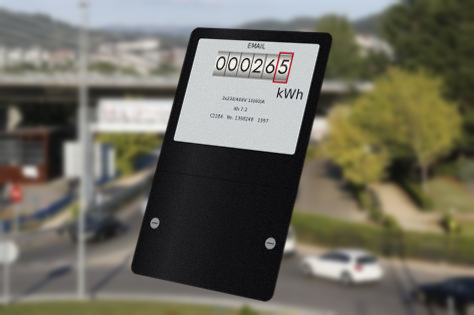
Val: 26.5
